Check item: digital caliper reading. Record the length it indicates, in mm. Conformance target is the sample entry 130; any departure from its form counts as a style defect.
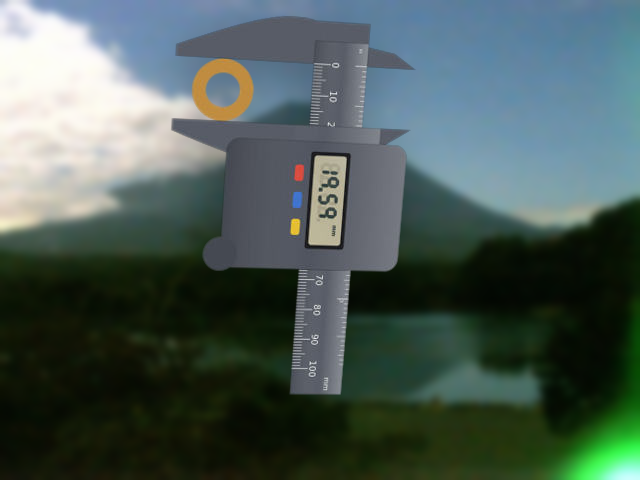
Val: 19.59
